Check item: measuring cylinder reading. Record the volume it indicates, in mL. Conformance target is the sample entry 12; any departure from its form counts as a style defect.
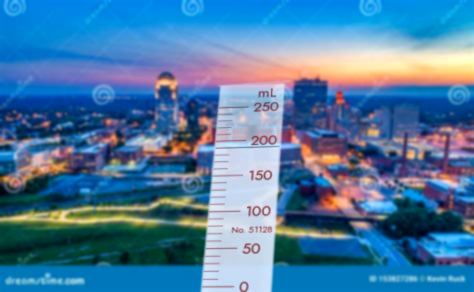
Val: 190
